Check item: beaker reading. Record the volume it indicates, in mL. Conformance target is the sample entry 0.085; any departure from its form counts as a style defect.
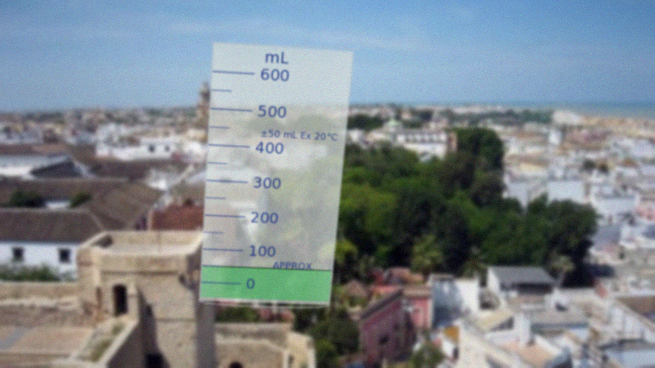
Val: 50
